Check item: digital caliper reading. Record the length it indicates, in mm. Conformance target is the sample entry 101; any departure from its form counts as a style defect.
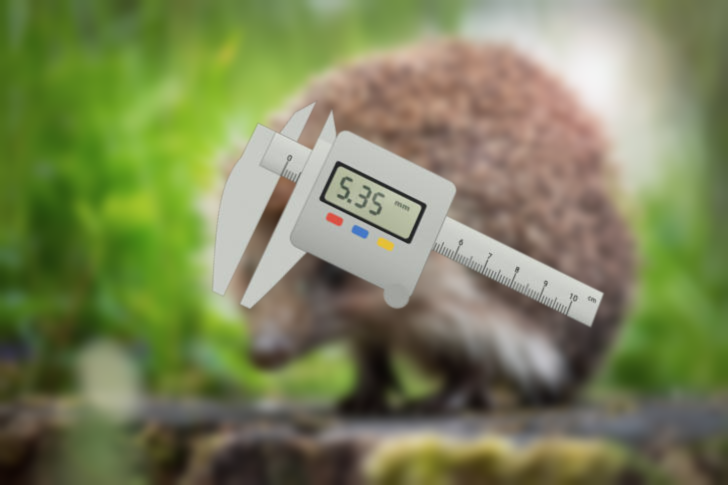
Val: 5.35
